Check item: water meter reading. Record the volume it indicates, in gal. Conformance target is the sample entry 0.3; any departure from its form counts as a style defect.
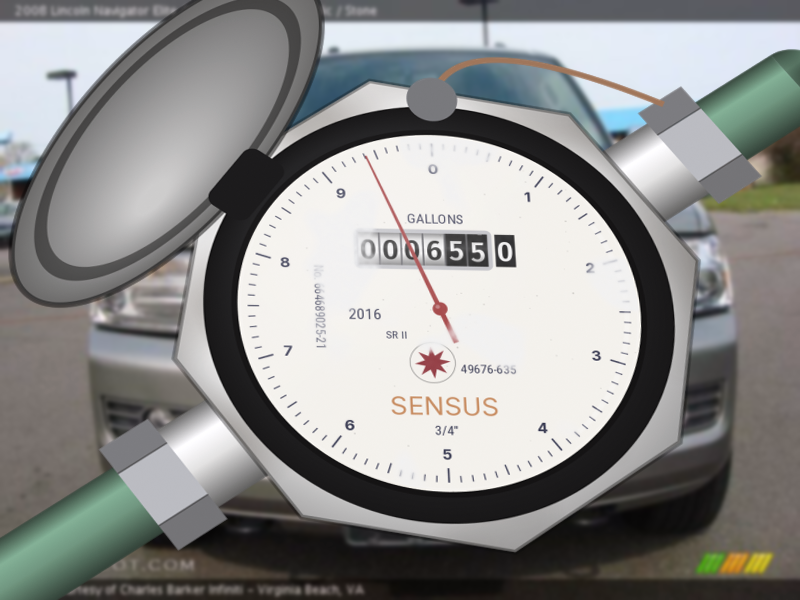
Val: 6549.4
